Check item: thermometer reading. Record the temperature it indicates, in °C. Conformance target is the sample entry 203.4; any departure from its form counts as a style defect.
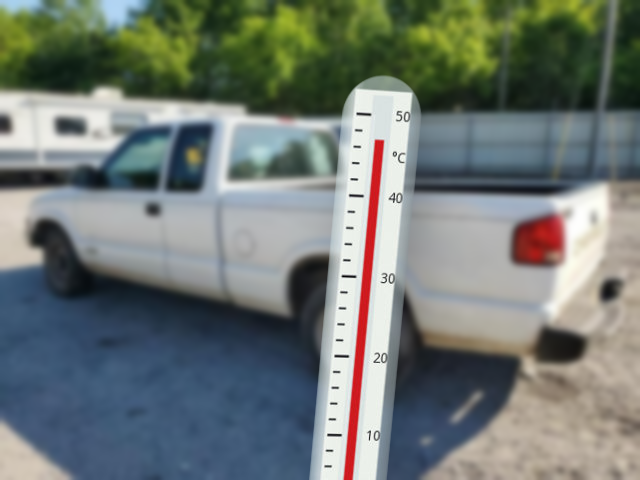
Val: 47
